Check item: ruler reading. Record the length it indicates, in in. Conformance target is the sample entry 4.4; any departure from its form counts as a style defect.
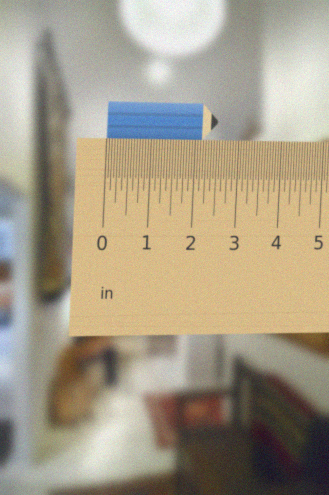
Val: 2.5
